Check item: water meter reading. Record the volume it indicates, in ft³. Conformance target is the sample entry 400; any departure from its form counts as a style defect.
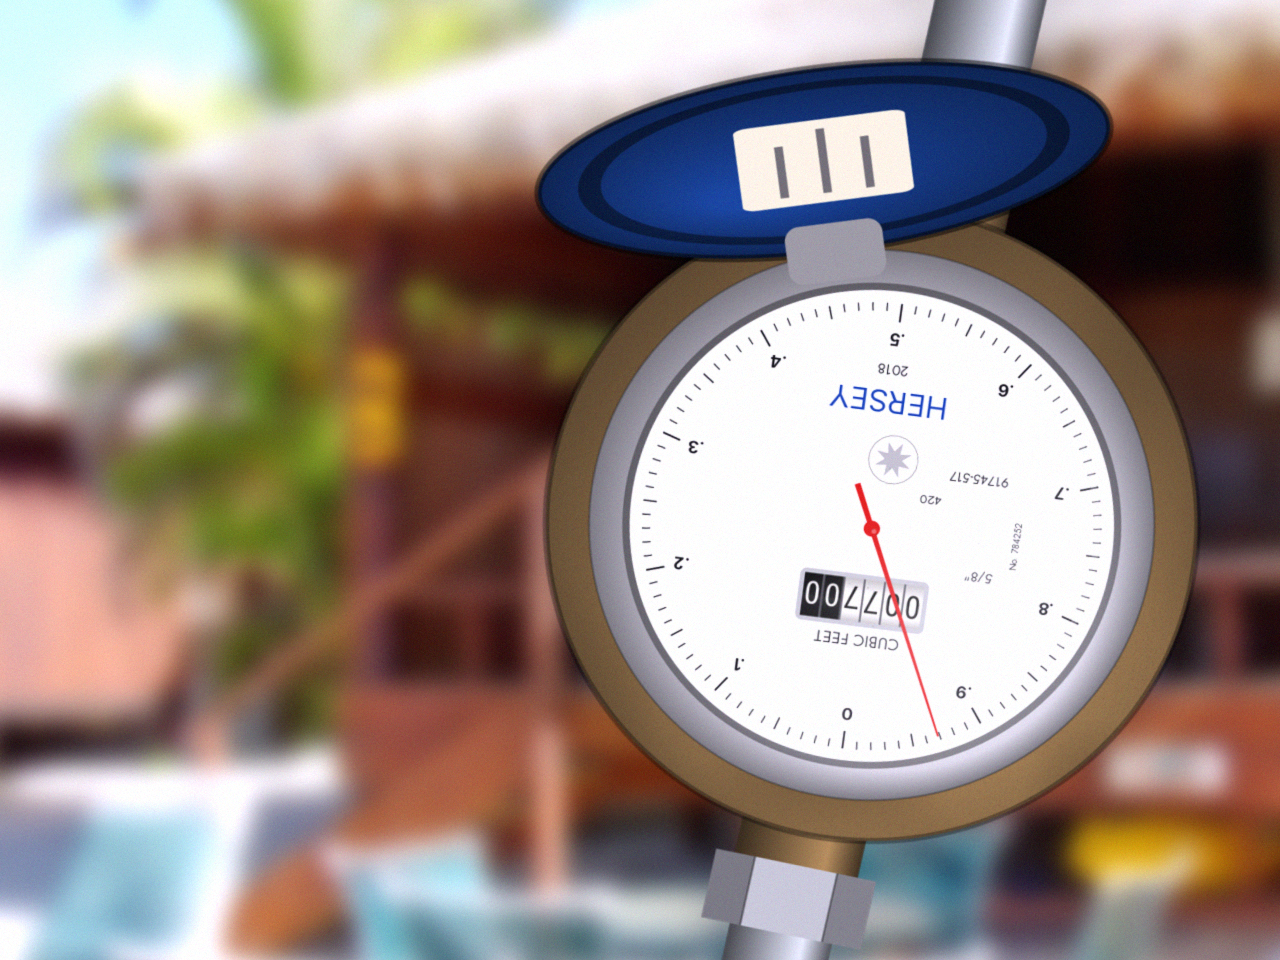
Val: 7699.93
